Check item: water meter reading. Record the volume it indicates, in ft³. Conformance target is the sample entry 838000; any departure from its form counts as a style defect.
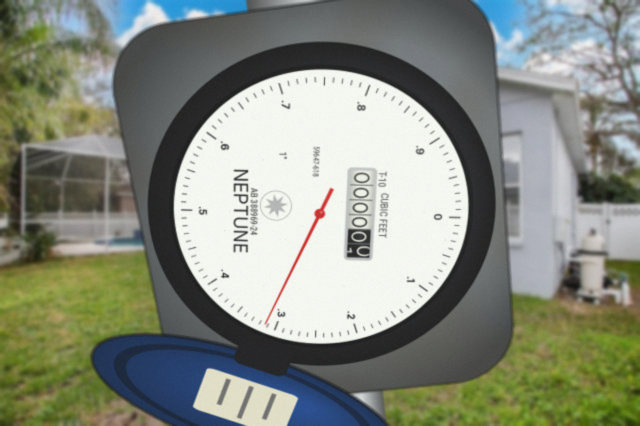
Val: 0.31
